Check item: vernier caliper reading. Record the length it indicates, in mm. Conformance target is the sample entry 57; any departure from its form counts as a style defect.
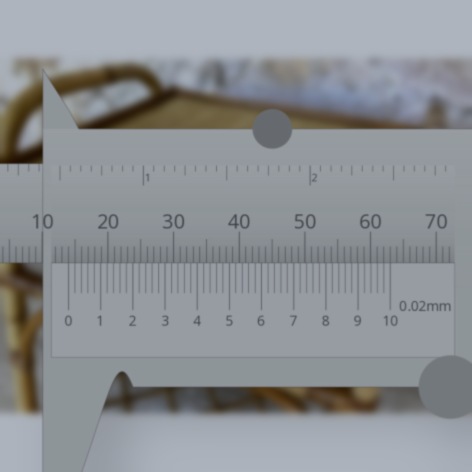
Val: 14.0
